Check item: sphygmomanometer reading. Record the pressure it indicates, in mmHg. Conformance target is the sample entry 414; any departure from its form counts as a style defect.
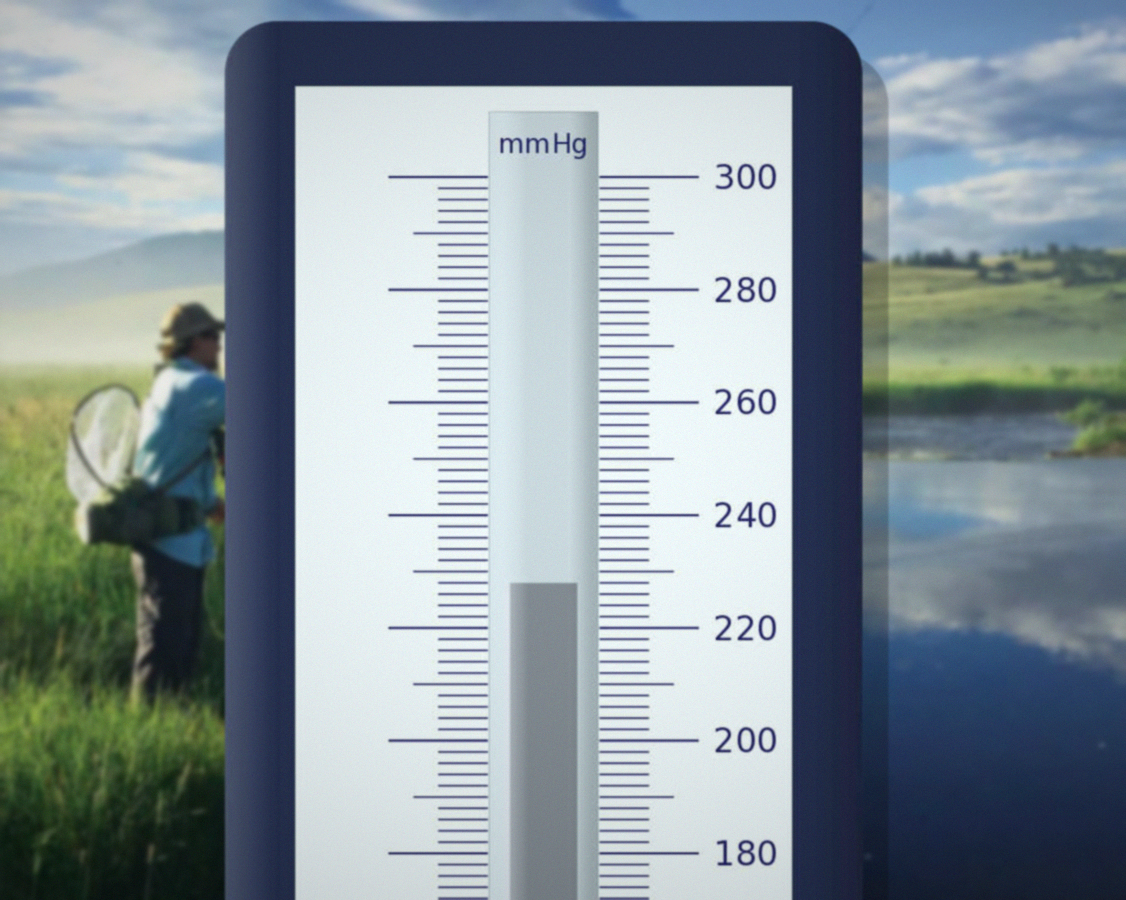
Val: 228
